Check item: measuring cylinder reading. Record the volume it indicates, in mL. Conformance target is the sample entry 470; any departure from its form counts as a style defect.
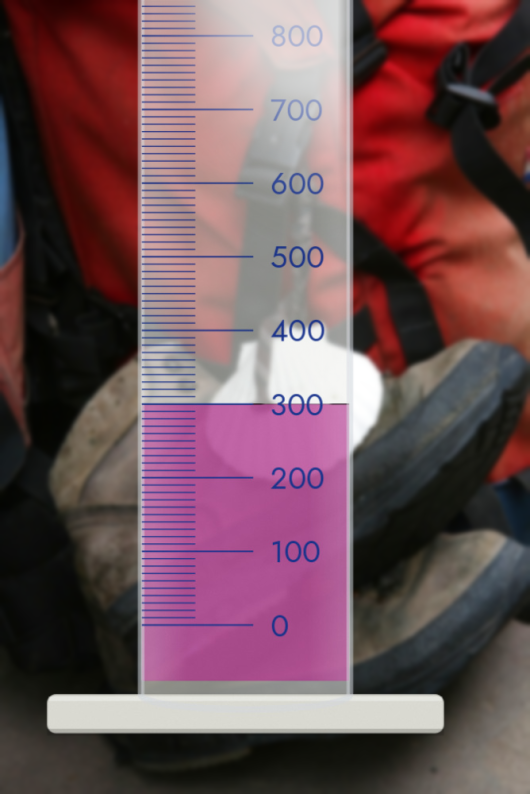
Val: 300
